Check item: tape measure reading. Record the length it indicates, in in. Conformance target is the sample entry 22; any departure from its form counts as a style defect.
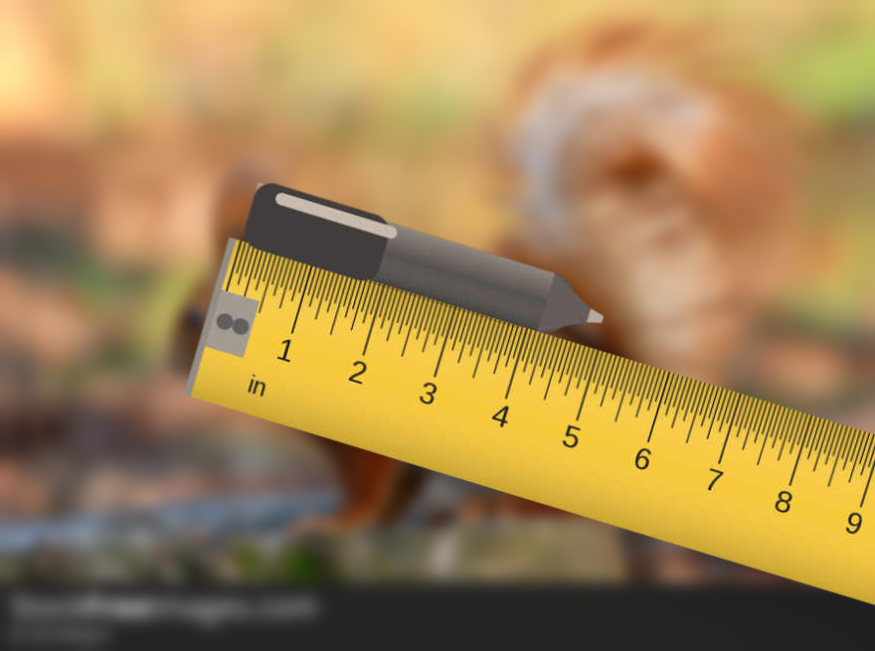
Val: 4.9375
